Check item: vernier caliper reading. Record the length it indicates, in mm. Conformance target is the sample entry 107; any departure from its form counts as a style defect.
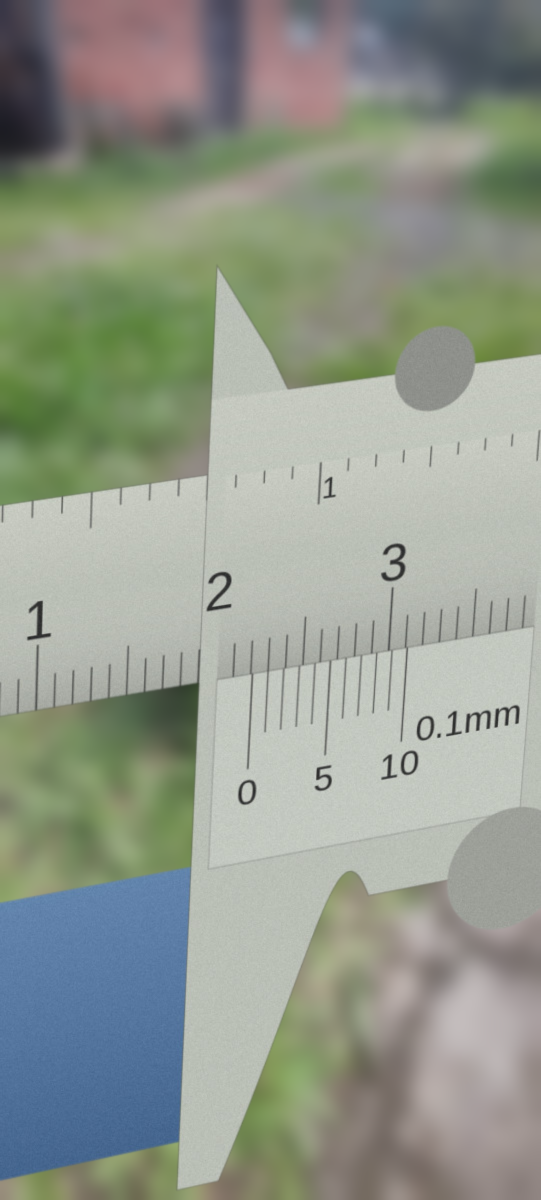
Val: 22.1
